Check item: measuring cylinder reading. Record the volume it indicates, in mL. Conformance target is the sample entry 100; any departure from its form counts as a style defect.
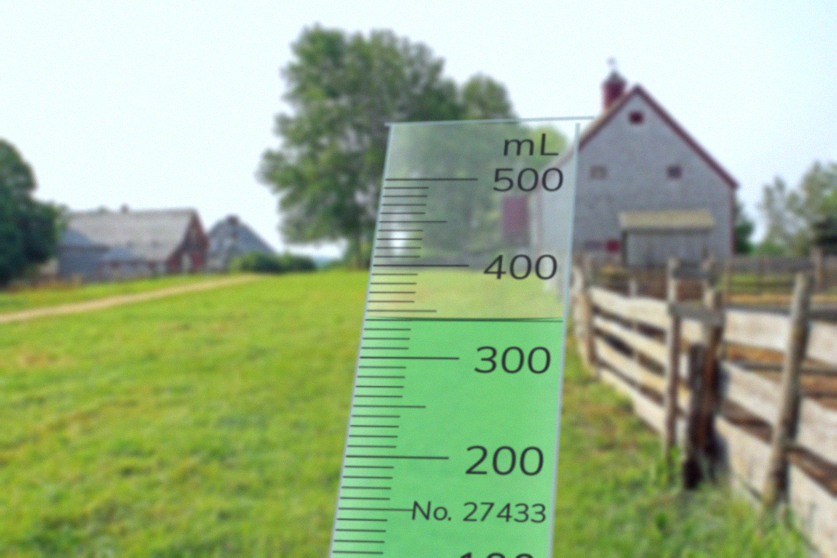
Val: 340
